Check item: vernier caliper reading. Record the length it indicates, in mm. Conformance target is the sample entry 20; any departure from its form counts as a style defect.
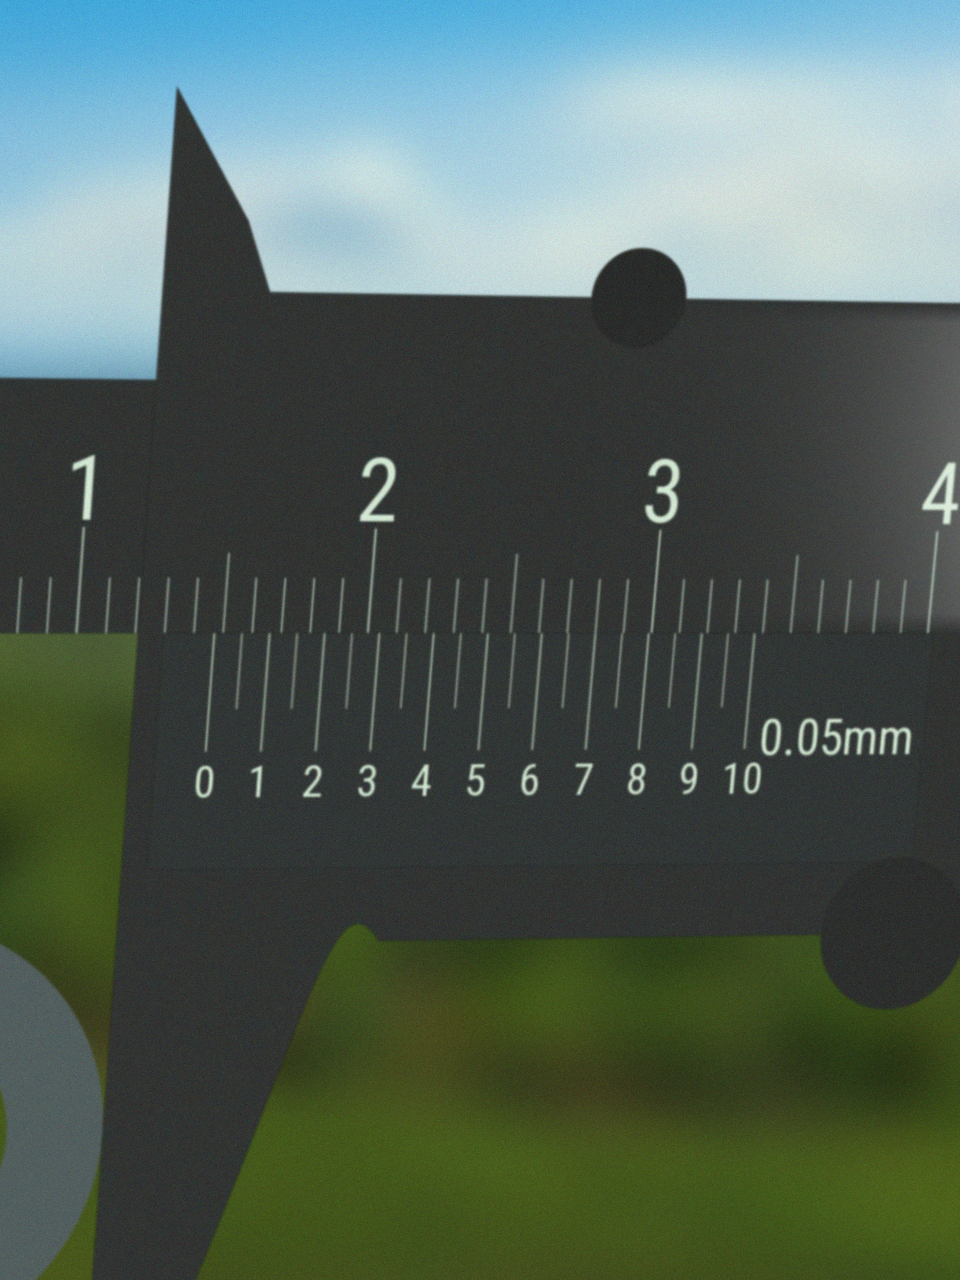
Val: 14.7
